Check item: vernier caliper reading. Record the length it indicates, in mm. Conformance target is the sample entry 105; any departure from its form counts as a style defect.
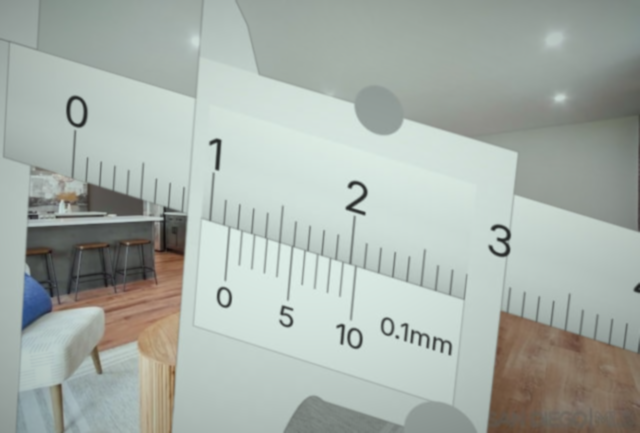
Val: 11.4
